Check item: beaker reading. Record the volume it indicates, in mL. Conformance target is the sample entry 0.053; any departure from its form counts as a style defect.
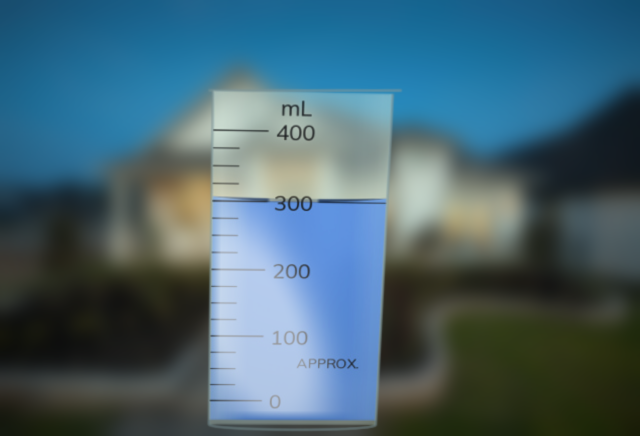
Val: 300
